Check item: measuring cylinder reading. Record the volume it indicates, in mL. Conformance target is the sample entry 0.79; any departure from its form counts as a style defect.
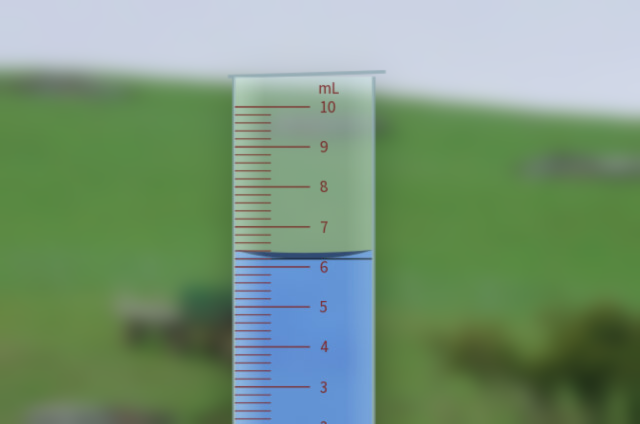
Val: 6.2
